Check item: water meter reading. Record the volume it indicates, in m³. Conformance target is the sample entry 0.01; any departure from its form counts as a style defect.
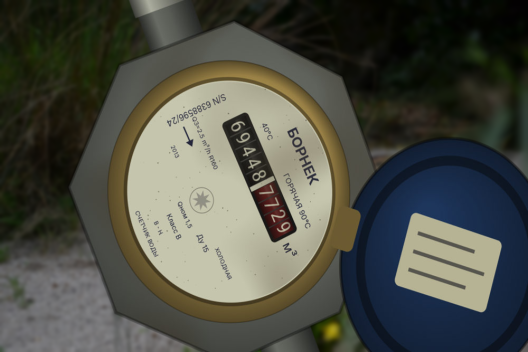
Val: 69448.7729
